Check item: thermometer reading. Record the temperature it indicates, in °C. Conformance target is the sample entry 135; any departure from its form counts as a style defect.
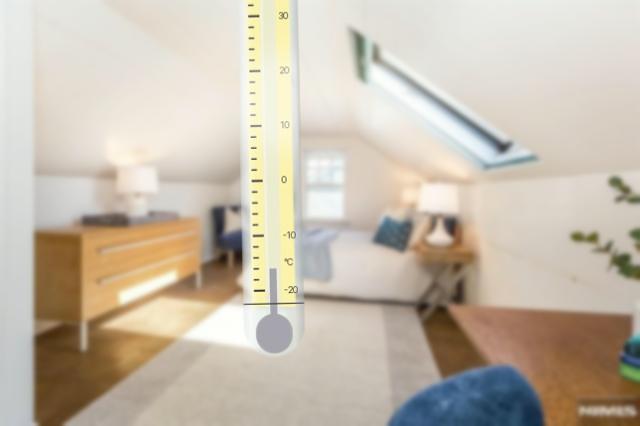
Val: -16
